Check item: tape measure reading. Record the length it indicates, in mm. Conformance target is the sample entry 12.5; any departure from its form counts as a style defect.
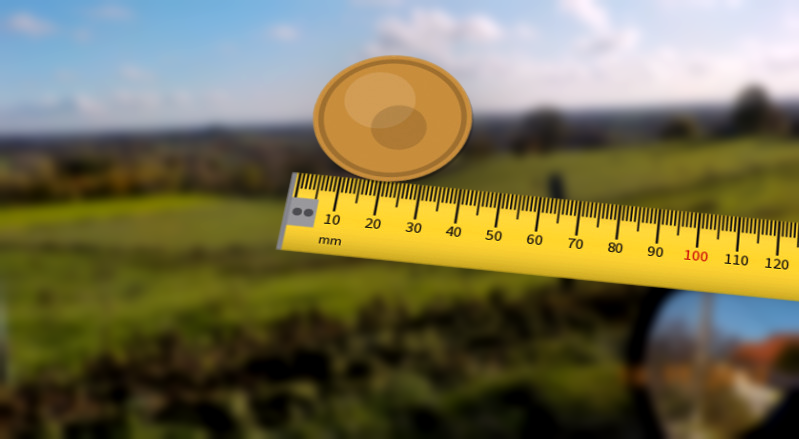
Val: 40
